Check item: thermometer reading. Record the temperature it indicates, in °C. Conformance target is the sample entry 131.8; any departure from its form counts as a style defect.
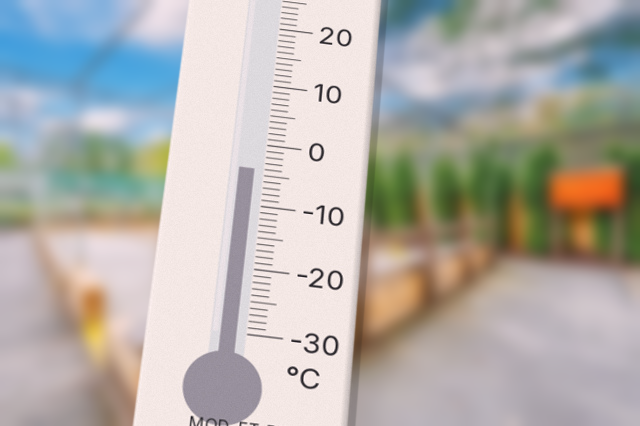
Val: -4
